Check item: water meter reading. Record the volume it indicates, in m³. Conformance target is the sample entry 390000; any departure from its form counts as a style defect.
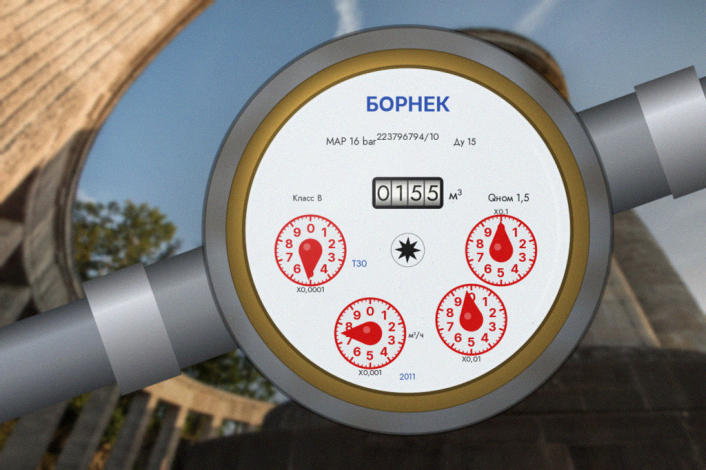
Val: 154.9975
